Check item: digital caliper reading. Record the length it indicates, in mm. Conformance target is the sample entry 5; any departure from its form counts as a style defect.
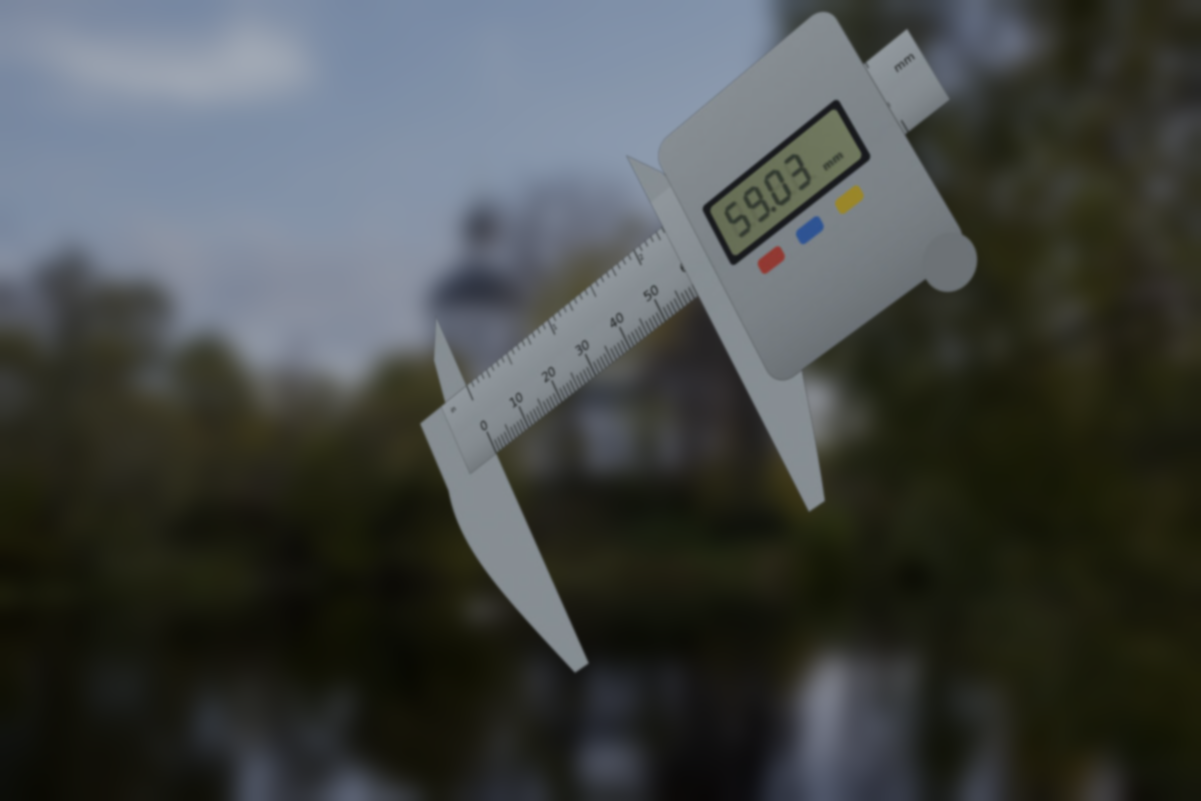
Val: 59.03
